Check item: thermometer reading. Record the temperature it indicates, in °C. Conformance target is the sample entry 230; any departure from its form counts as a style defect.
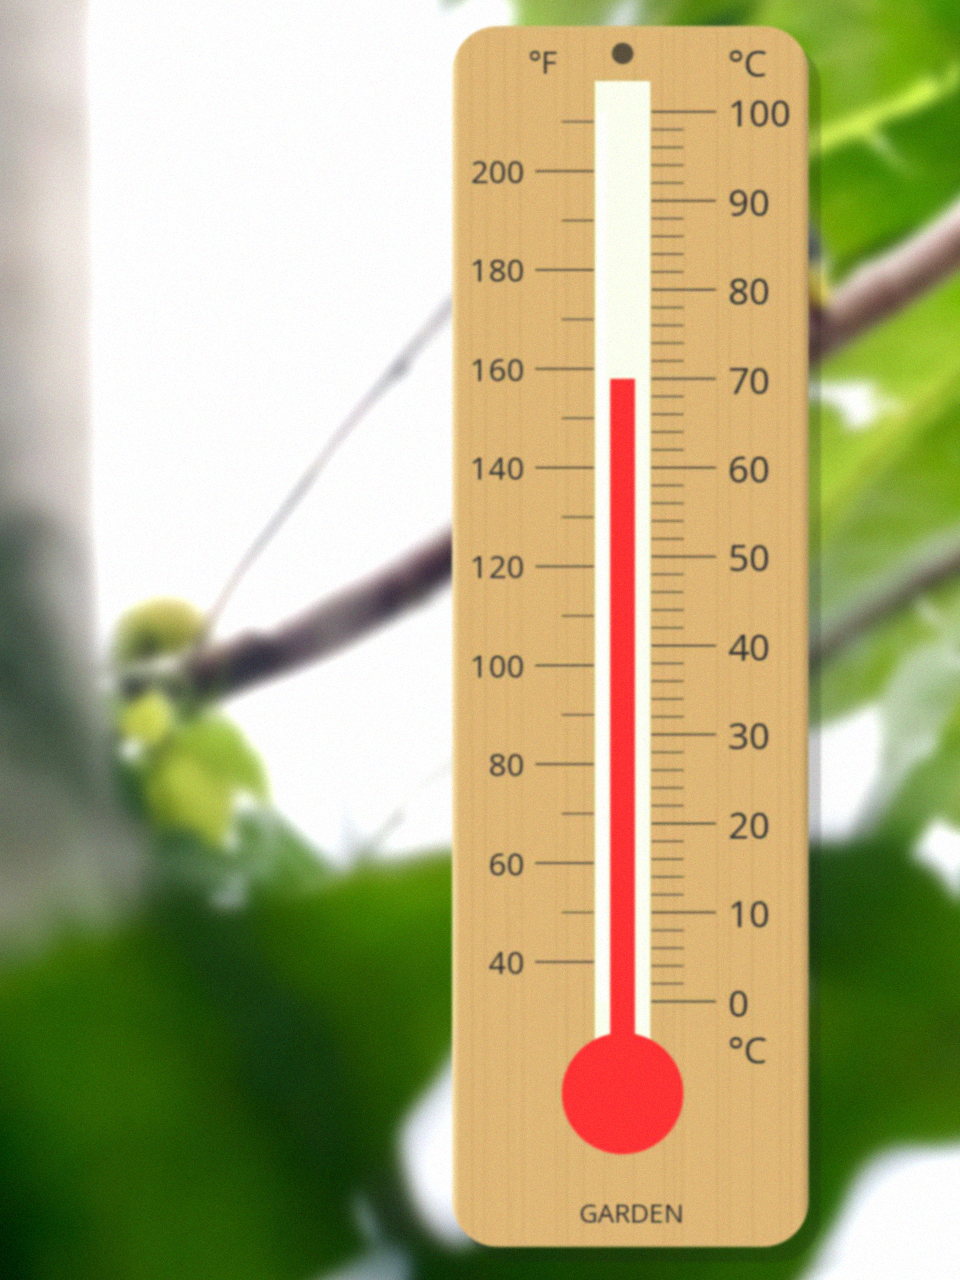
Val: 70
